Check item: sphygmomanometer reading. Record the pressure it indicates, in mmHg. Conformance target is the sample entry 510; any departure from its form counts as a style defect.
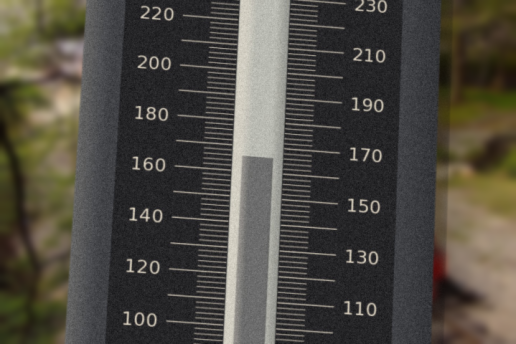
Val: 166
